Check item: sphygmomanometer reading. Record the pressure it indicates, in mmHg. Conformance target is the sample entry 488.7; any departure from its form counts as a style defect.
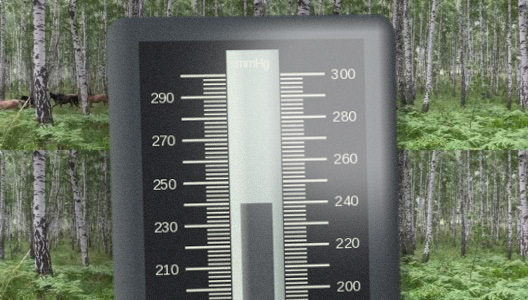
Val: 240
